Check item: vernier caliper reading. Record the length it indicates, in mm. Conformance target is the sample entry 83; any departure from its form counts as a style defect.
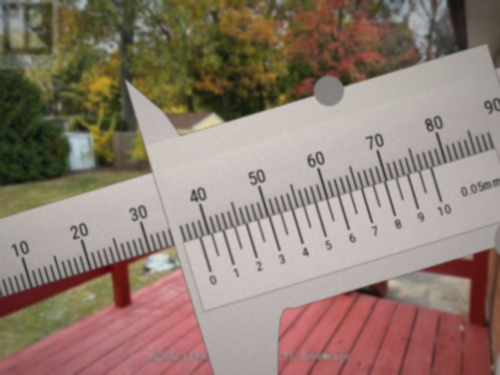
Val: 38.5
